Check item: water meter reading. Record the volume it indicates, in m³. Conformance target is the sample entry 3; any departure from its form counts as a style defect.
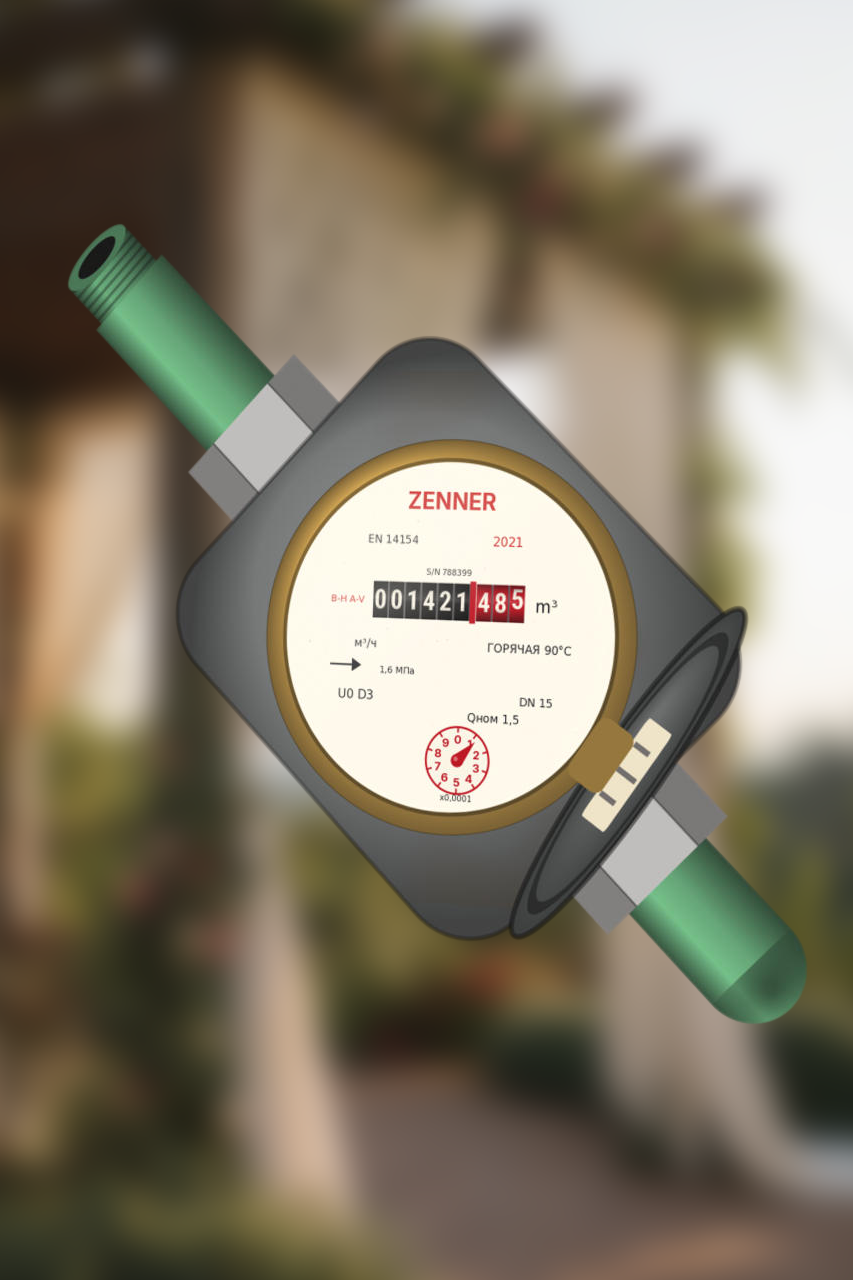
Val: 1421.4851
